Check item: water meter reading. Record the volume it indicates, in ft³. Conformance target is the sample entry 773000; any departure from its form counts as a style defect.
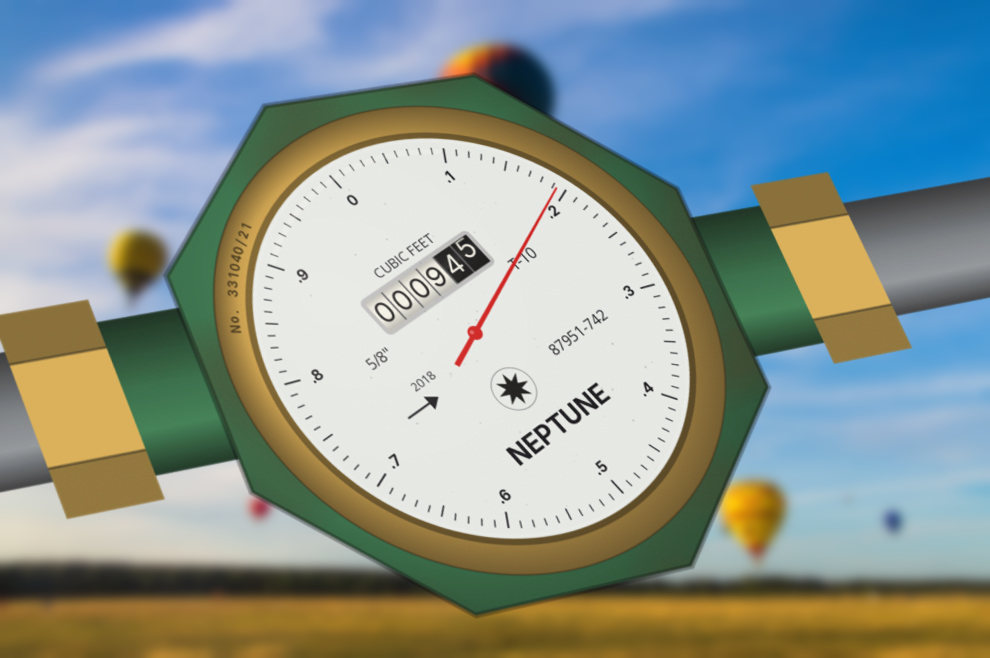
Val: 945.19
